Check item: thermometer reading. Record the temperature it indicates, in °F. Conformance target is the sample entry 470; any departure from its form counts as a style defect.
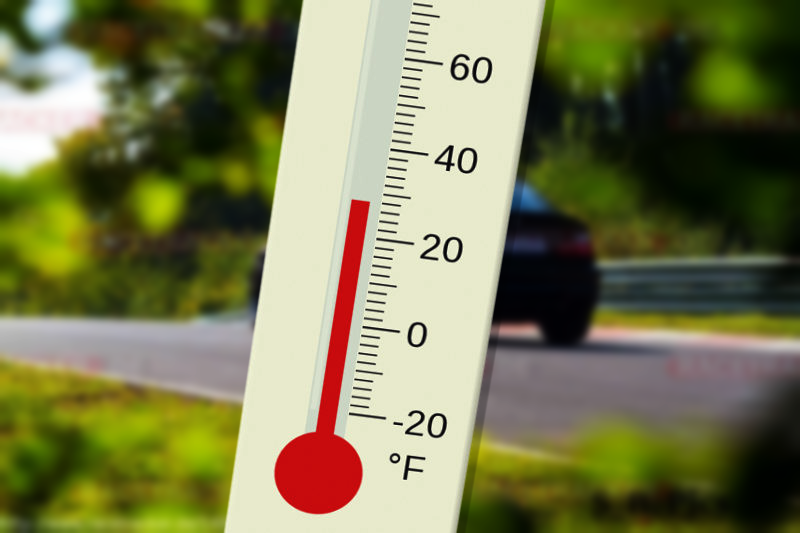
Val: 28
